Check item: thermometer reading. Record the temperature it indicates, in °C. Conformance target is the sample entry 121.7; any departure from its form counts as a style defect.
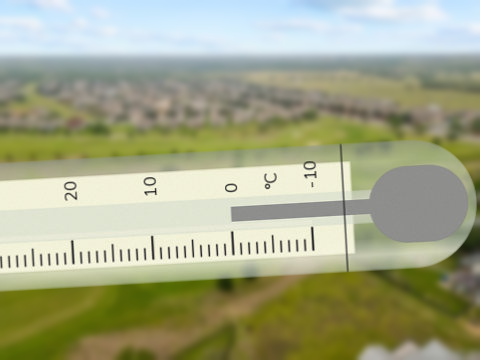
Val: 0
